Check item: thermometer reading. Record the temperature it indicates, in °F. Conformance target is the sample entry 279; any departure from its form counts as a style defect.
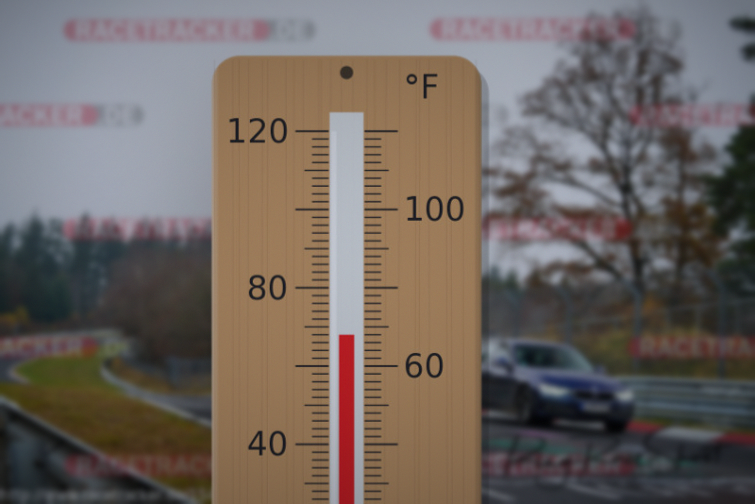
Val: 68
